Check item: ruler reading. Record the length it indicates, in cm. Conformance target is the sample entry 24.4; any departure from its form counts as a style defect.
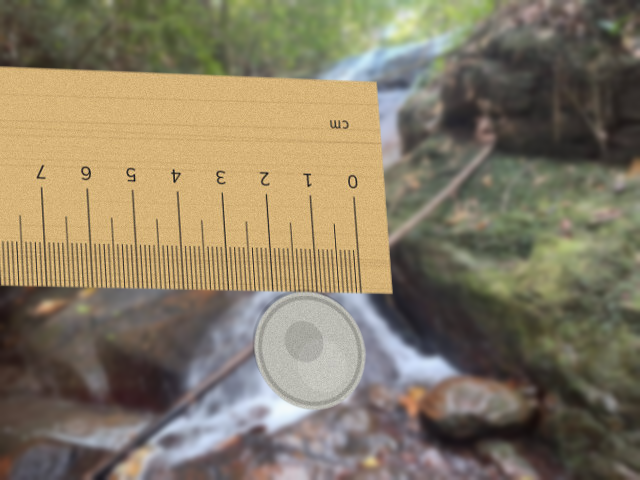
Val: 2.5
